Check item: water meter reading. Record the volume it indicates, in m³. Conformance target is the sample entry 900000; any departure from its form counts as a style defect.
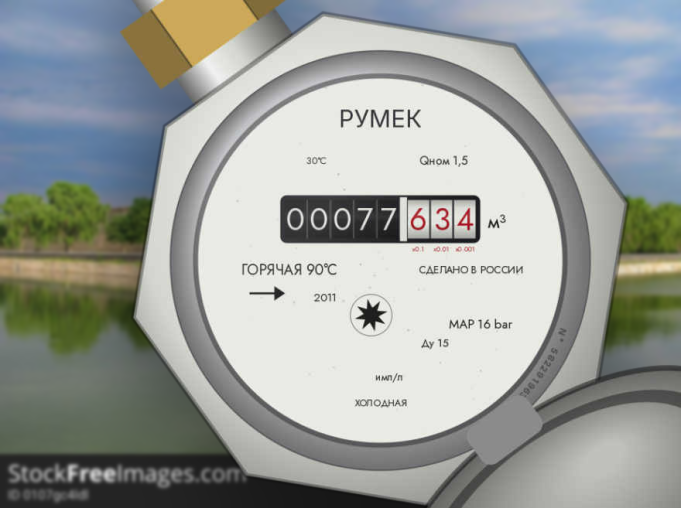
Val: 77.634
